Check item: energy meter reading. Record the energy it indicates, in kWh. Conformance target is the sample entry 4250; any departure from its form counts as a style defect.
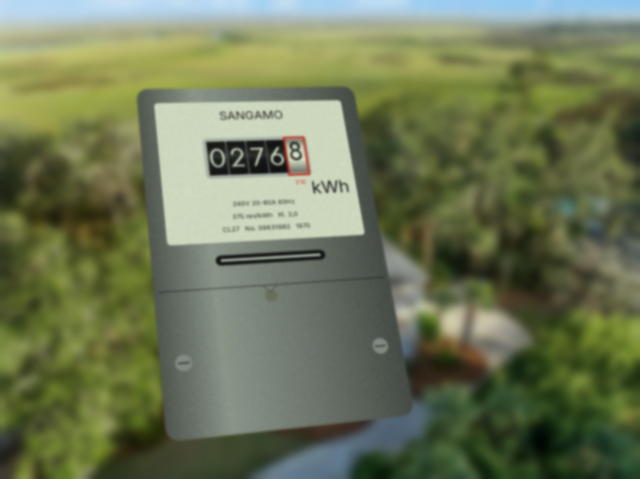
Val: 276.8
